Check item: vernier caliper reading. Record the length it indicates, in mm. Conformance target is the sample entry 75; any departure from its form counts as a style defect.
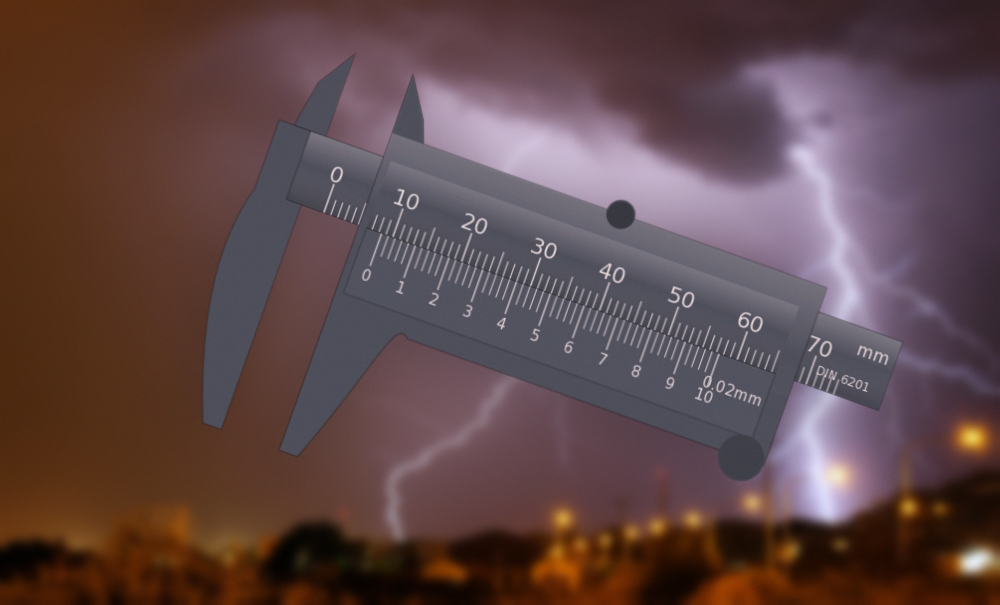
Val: 8.4
